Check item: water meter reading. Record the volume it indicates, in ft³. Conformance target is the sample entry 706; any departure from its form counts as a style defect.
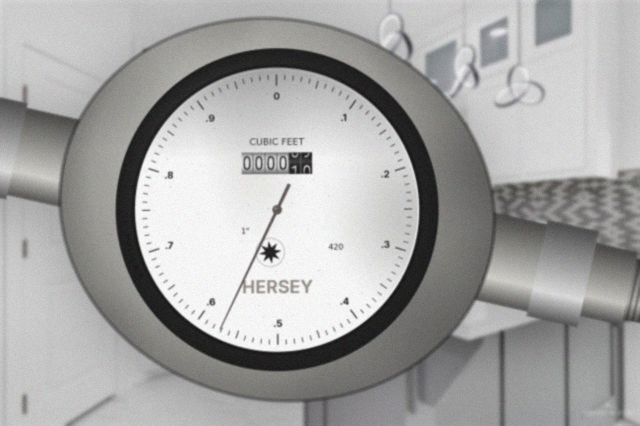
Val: 9.57
